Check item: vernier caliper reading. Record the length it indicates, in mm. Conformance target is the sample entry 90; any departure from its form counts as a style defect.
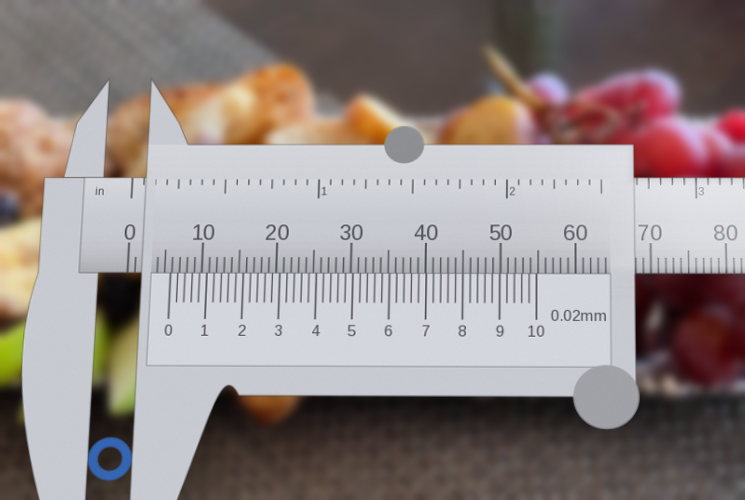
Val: 5.8
